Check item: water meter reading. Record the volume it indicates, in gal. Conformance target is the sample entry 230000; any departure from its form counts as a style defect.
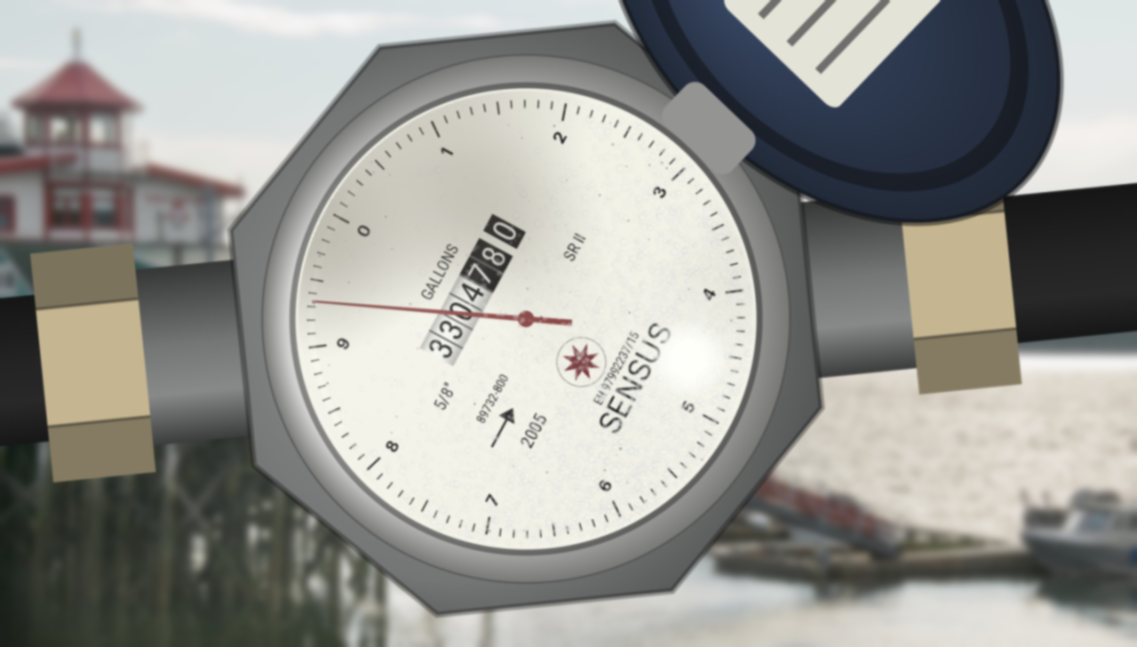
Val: 3304779.3
